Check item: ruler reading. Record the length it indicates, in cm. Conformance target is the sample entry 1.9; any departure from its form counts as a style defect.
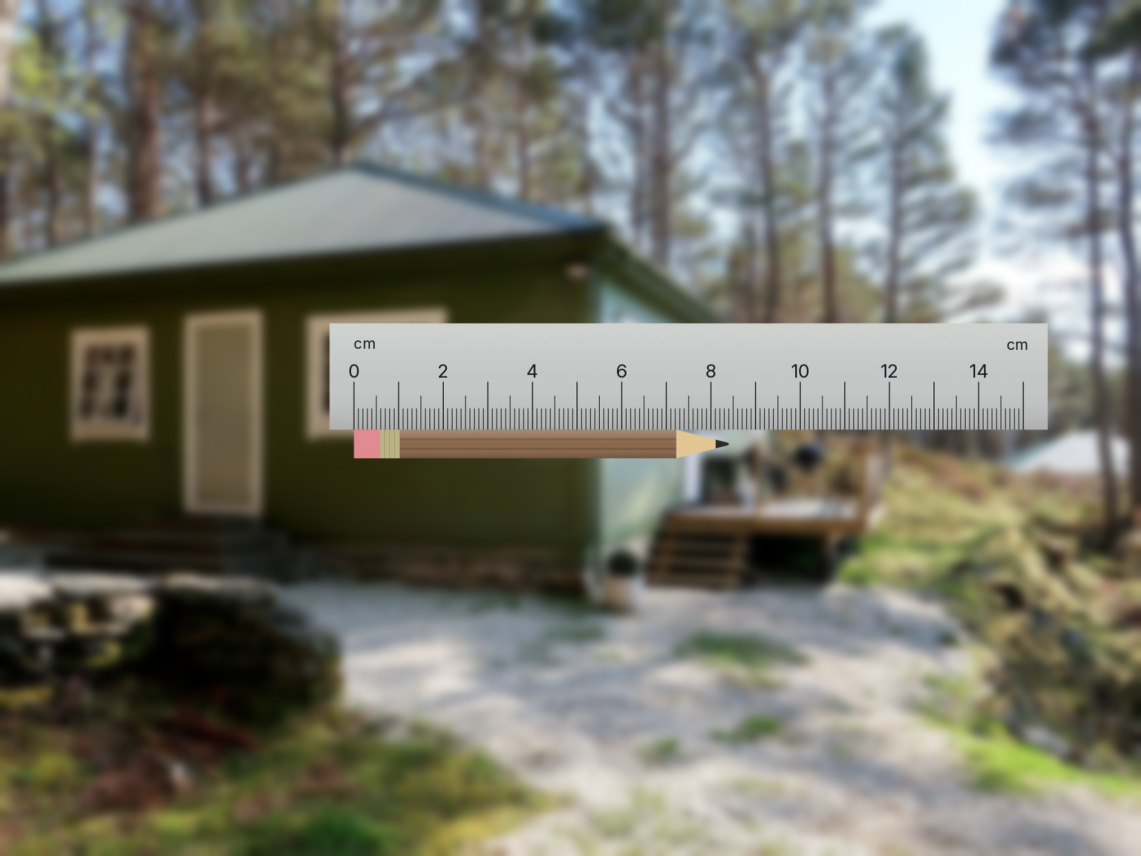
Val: 8.4
